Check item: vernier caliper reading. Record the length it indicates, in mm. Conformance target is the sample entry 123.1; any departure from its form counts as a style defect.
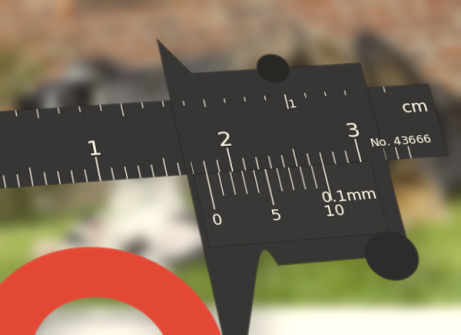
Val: 18.0
